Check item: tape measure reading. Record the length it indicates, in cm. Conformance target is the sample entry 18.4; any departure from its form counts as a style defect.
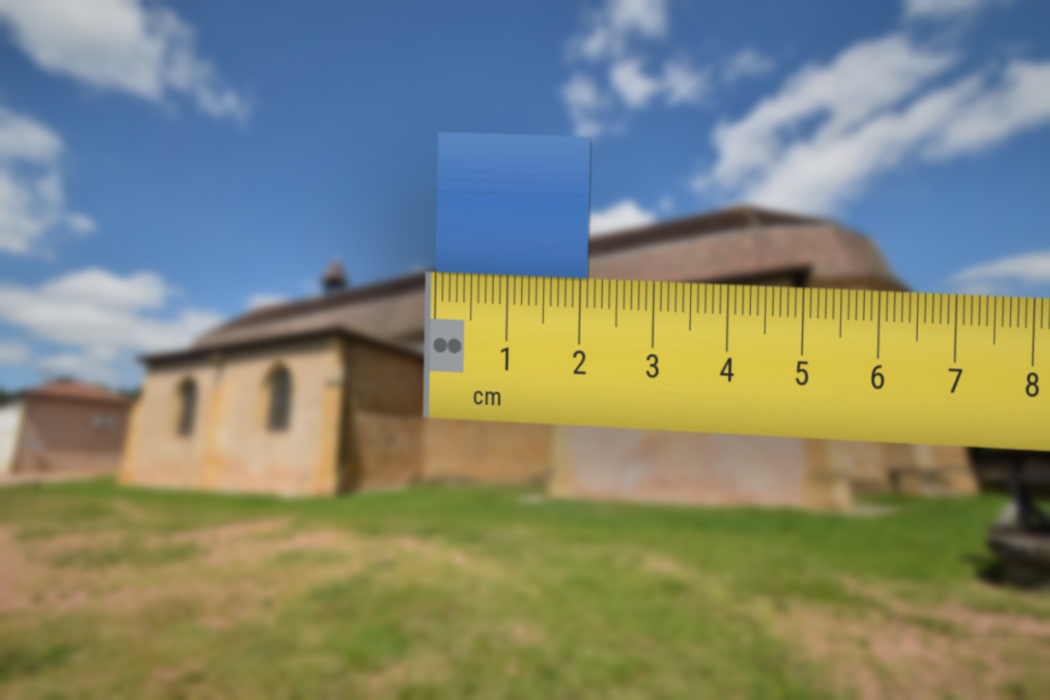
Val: 2.1
